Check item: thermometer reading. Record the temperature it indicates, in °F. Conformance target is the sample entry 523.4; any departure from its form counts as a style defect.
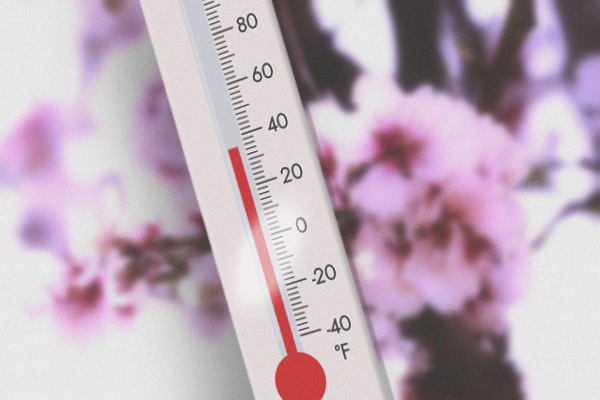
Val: 36
